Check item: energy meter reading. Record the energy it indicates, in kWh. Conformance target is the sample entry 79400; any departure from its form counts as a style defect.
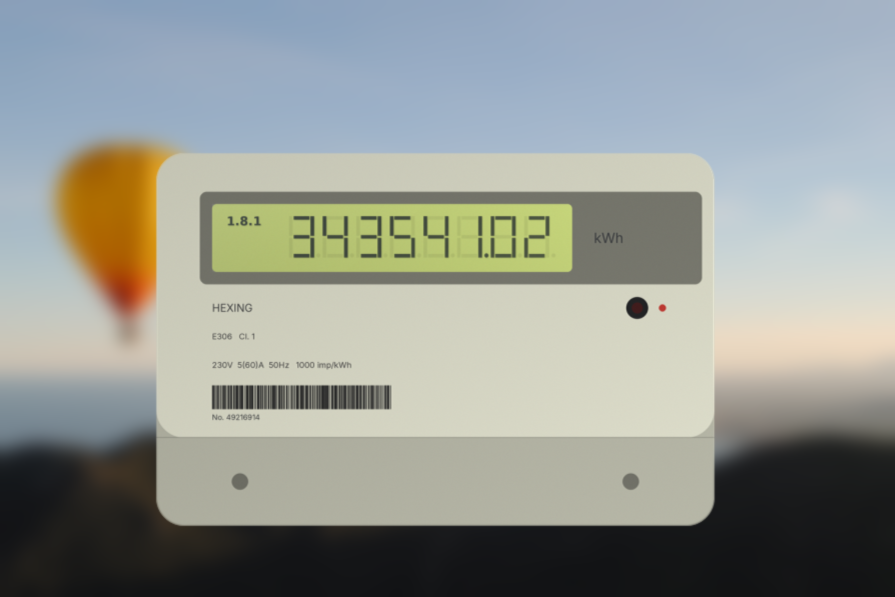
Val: 343541.02
